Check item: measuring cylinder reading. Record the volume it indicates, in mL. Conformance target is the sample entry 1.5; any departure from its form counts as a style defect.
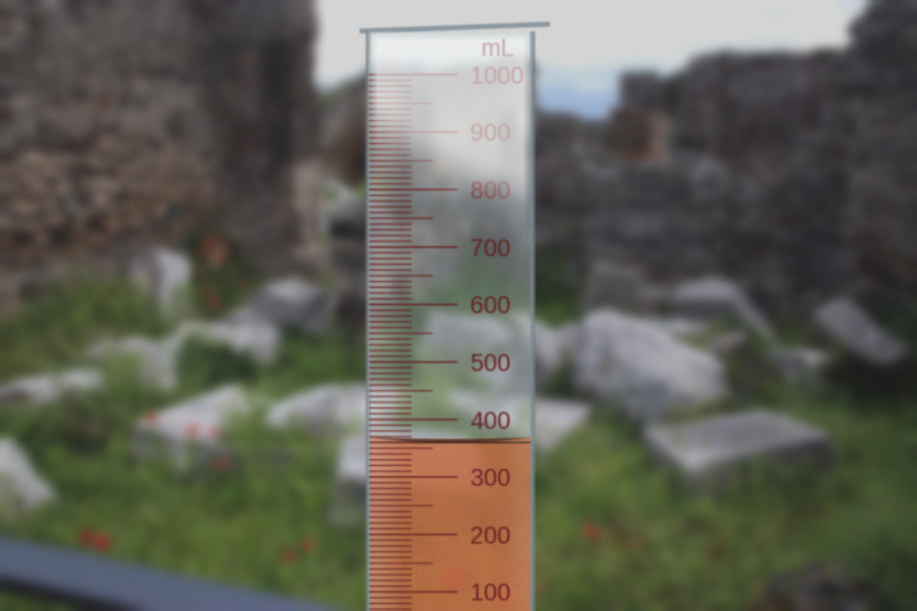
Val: 360
